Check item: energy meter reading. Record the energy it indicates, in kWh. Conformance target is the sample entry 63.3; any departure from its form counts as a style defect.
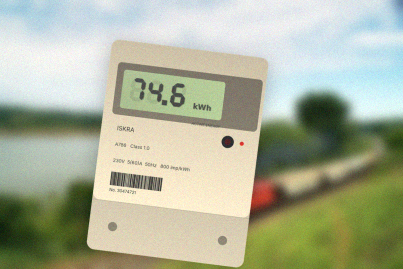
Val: 74.6
